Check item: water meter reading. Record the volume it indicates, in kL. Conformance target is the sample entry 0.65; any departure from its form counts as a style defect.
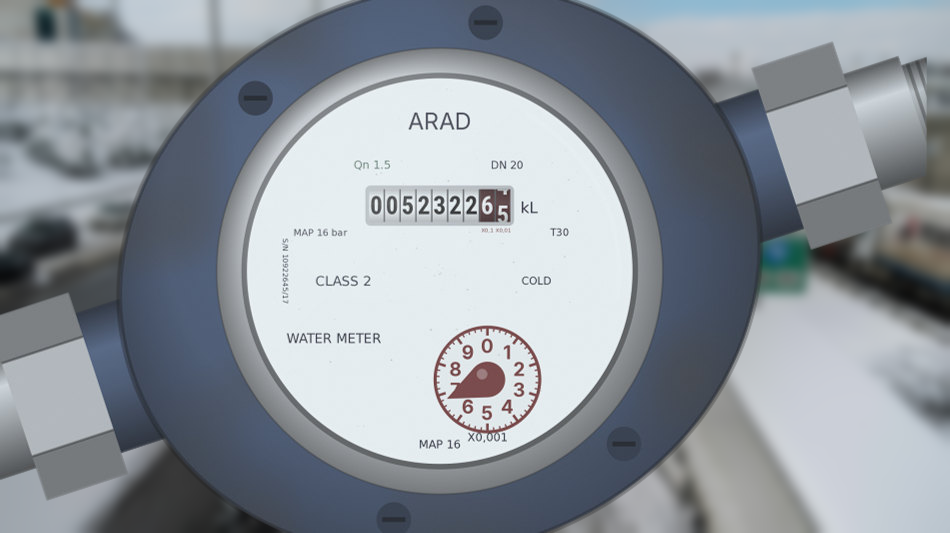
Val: 52322.646
